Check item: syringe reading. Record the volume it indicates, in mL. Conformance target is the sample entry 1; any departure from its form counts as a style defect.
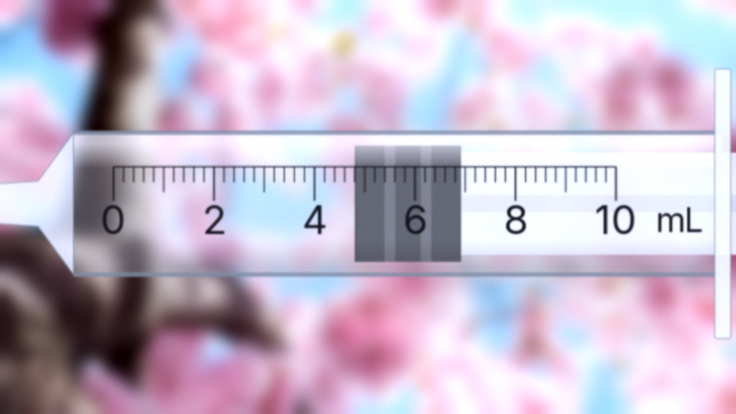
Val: 4.8
